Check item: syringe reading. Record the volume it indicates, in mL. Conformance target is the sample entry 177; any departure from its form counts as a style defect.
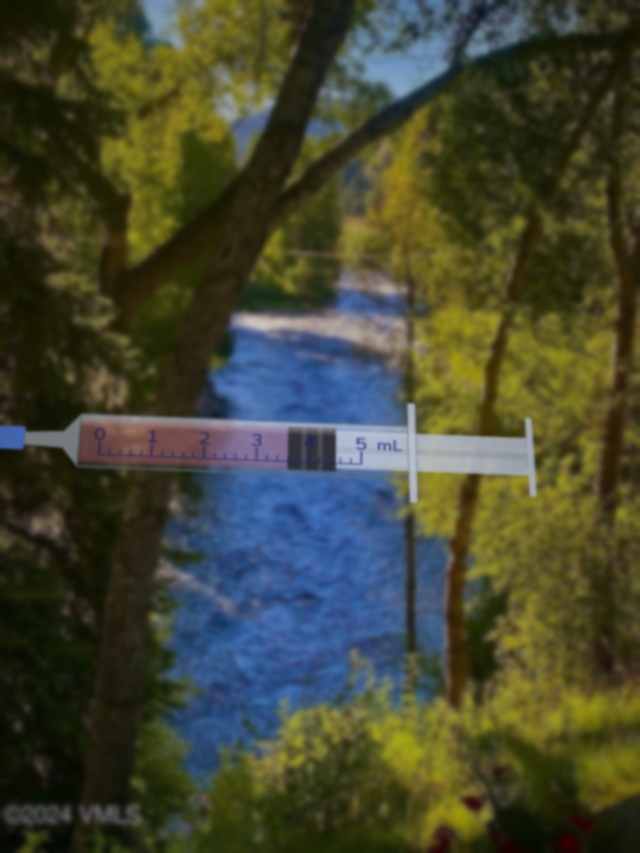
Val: 3.6
